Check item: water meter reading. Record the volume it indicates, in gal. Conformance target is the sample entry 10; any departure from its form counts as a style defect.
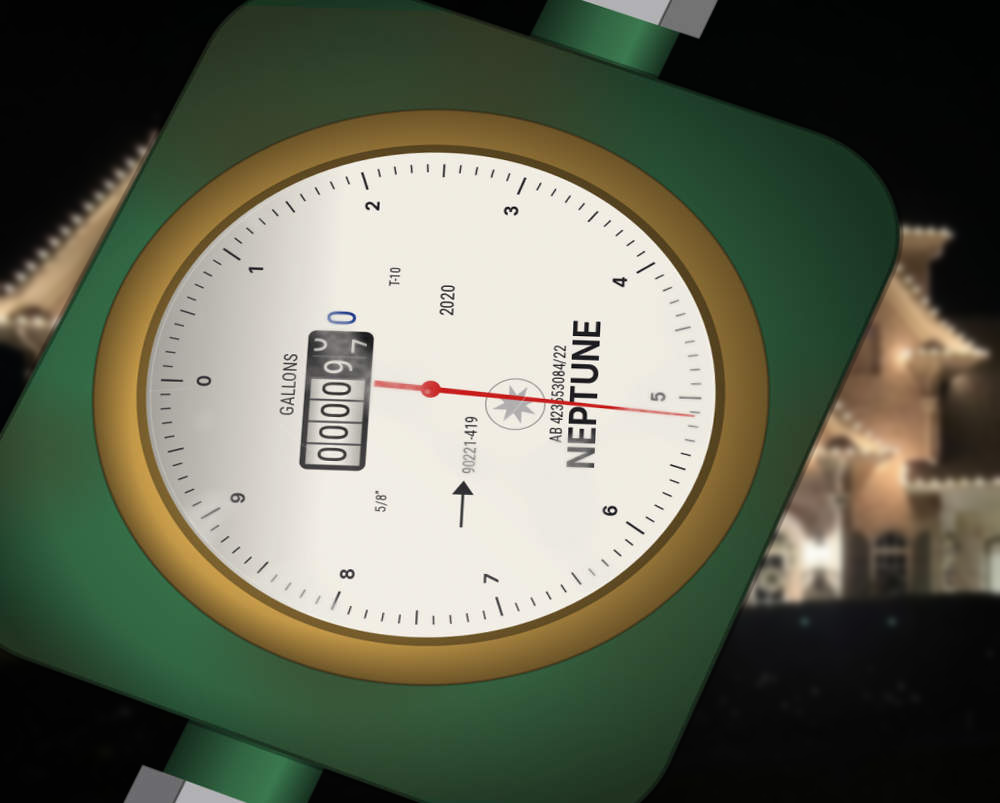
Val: 965.1
